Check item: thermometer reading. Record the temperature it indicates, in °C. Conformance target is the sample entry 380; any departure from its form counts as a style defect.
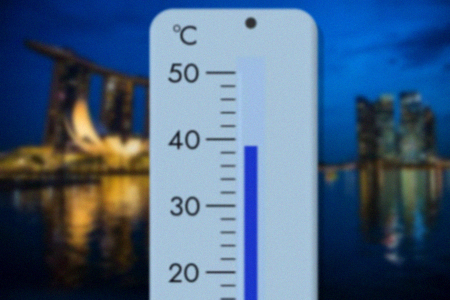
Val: 39
